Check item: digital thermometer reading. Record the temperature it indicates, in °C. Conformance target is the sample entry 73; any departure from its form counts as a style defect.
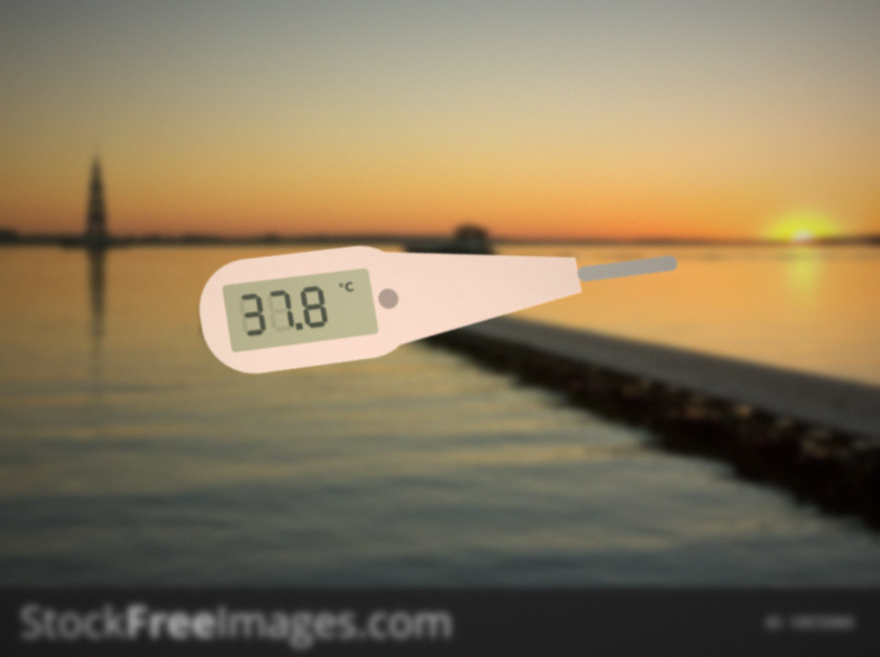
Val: 37.8
